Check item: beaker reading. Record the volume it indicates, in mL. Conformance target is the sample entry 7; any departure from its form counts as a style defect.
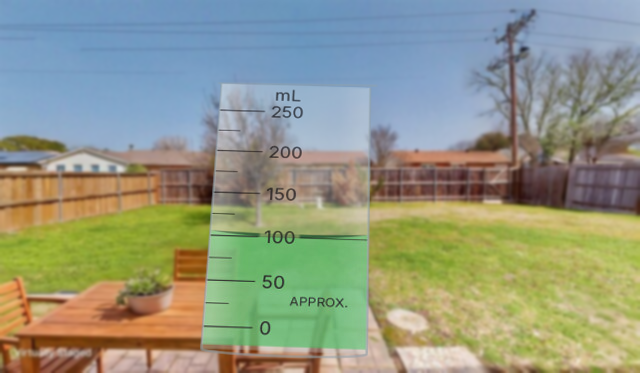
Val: 100
